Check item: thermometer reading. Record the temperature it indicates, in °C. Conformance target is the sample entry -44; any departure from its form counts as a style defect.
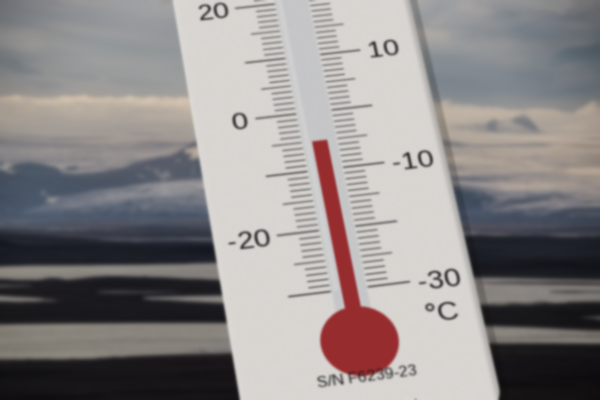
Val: -5
